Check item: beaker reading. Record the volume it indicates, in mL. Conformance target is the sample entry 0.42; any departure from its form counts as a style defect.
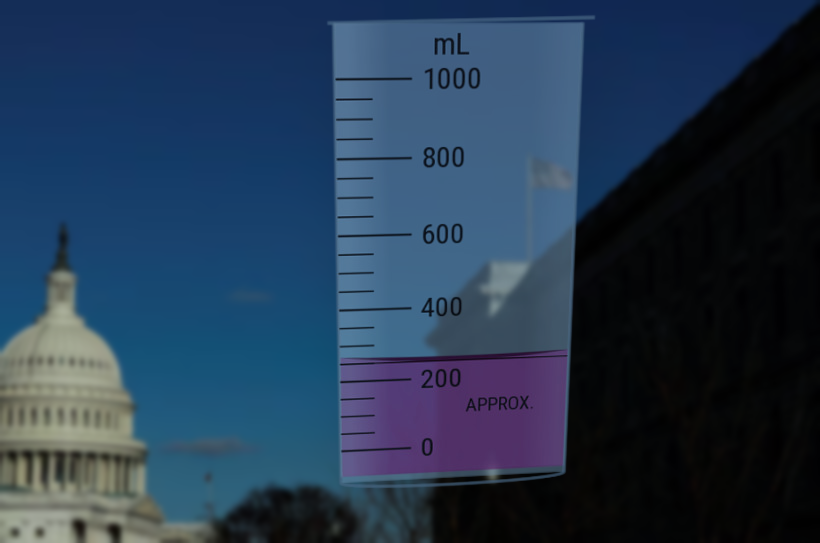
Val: 250
